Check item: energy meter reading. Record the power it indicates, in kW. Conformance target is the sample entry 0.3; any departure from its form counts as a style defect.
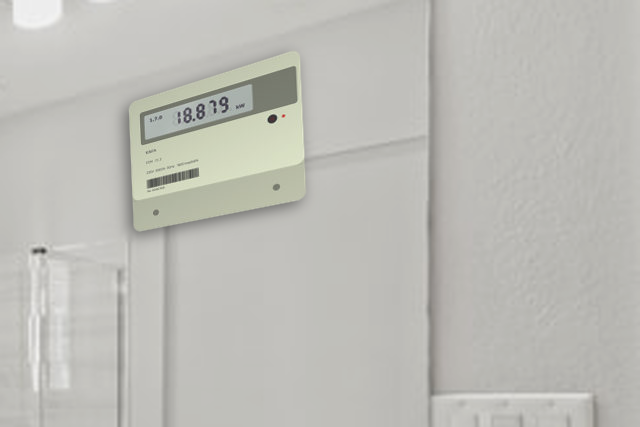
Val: 18.879
